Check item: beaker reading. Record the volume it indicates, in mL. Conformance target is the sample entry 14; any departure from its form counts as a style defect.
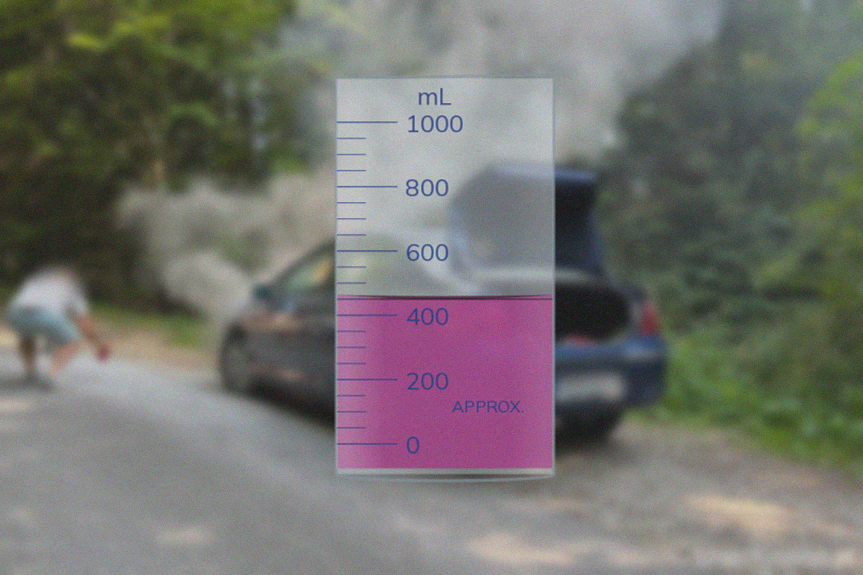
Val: 450
